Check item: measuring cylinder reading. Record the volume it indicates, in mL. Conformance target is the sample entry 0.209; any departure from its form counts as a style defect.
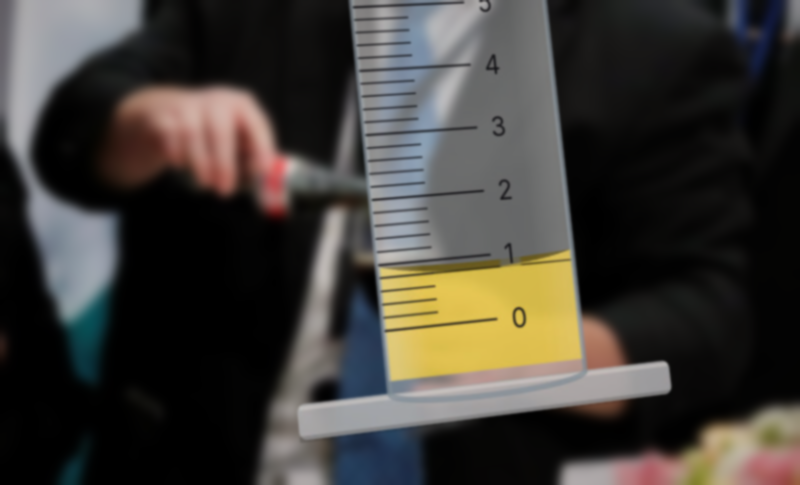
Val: 0.8
